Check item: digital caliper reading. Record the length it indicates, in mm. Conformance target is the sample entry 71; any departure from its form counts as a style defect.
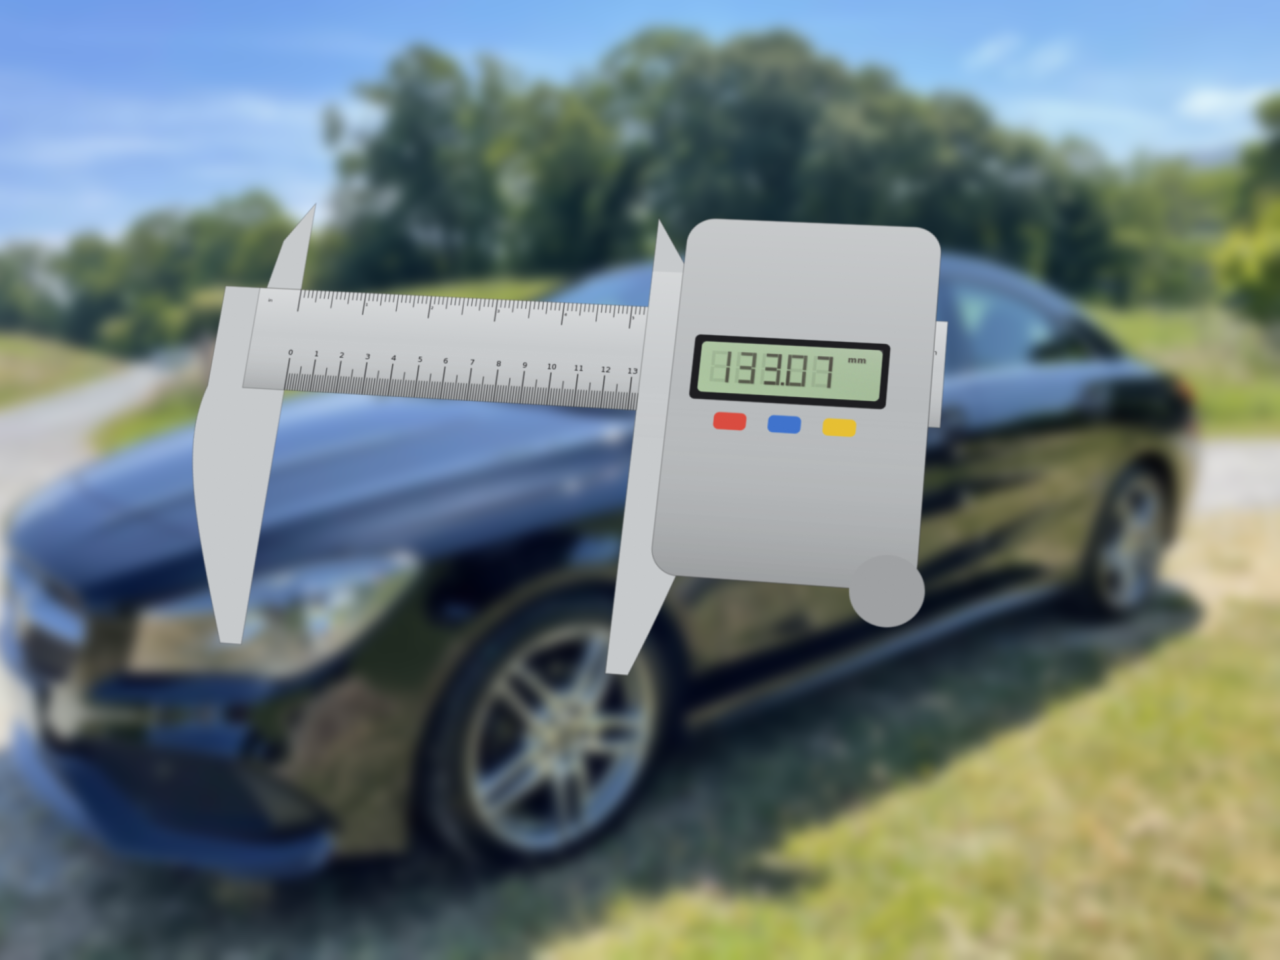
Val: 133.07
